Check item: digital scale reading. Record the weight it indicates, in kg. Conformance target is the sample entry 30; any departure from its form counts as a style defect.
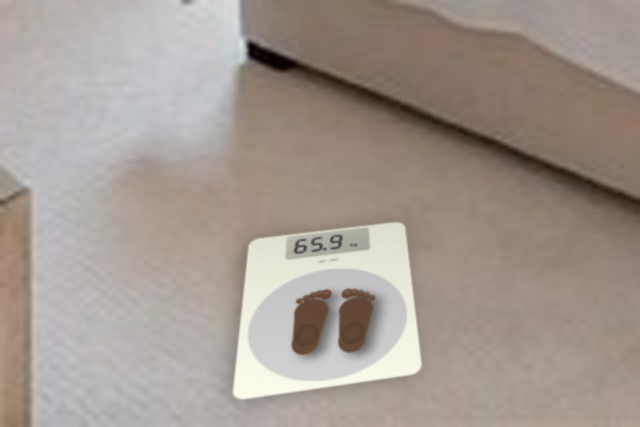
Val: 65.9
